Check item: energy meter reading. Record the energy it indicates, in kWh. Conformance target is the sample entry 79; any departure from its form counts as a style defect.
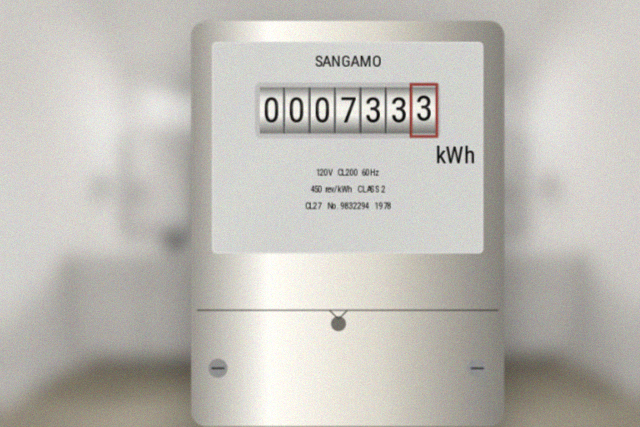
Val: 733.3
